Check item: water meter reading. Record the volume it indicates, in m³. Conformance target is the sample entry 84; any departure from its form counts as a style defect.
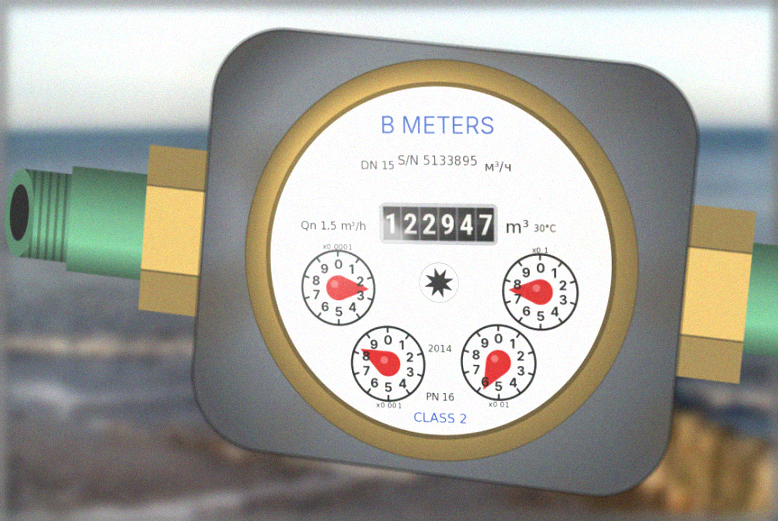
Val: 122947.7582
